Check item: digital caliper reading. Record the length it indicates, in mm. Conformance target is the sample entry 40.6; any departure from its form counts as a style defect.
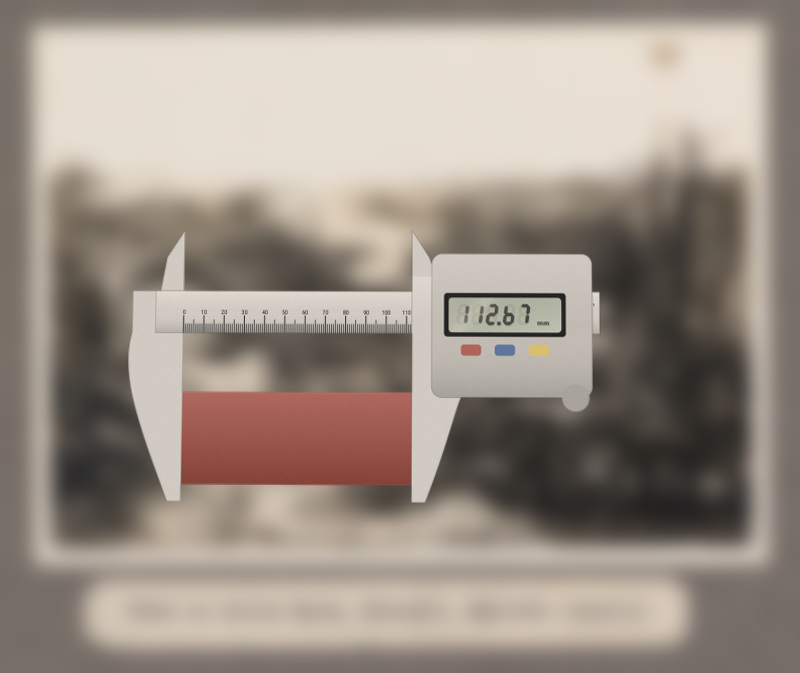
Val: 112.67
